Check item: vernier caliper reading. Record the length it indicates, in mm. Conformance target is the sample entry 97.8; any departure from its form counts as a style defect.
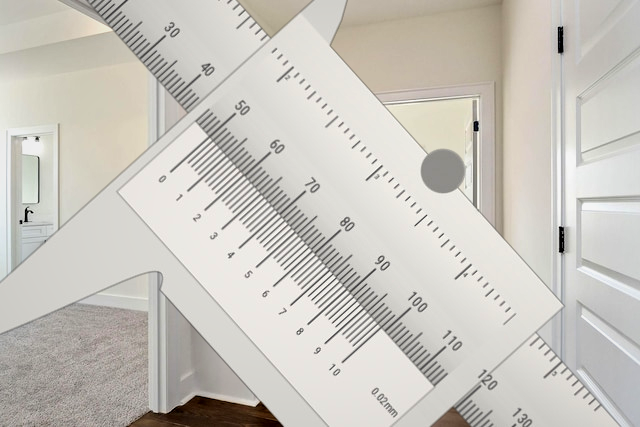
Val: 50.0
